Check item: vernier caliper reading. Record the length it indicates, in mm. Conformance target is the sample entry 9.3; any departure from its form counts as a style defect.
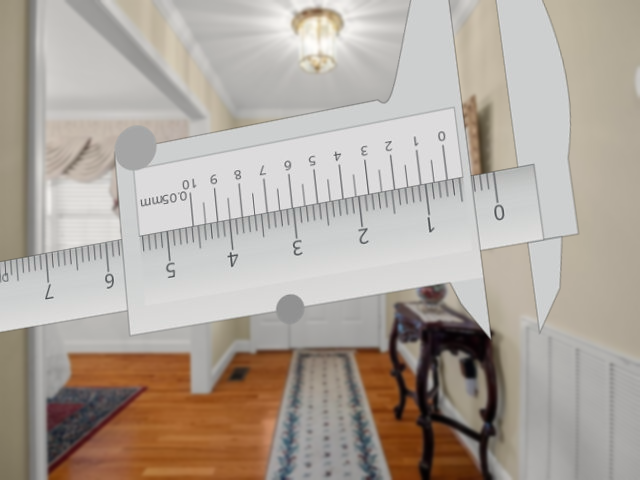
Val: 6.8
